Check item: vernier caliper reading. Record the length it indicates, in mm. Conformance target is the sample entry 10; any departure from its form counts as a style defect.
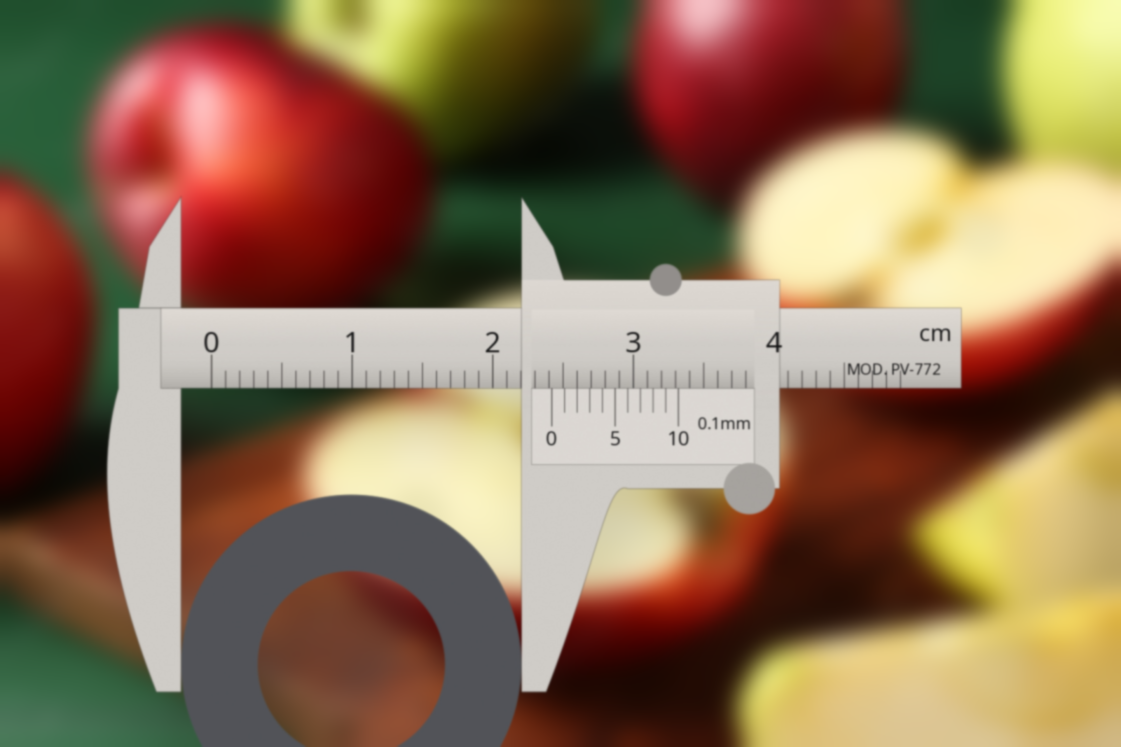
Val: 24.2
